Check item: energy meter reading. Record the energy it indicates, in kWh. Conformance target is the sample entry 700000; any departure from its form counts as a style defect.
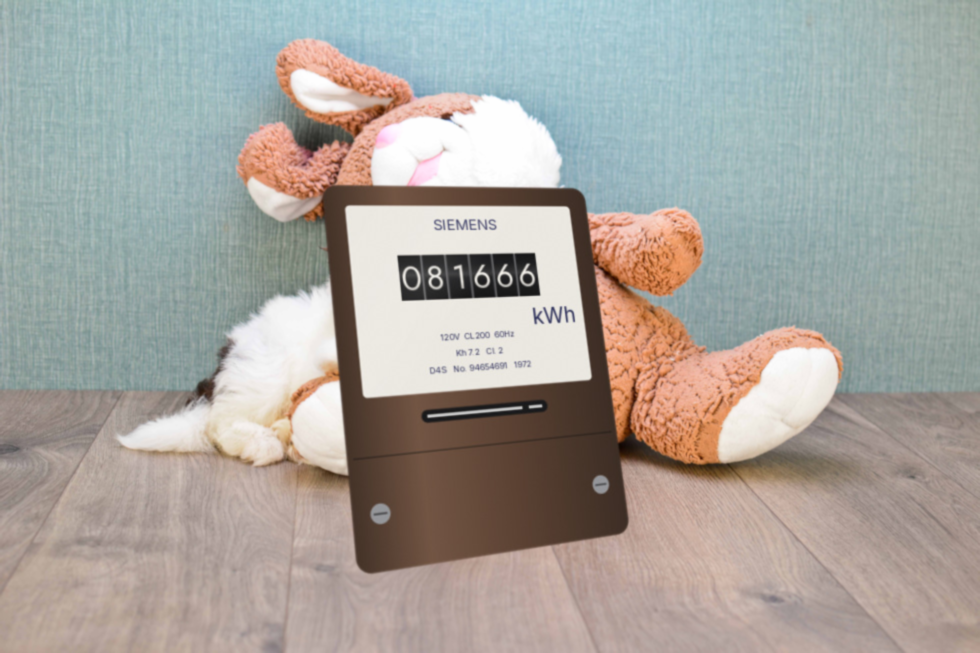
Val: 81666
